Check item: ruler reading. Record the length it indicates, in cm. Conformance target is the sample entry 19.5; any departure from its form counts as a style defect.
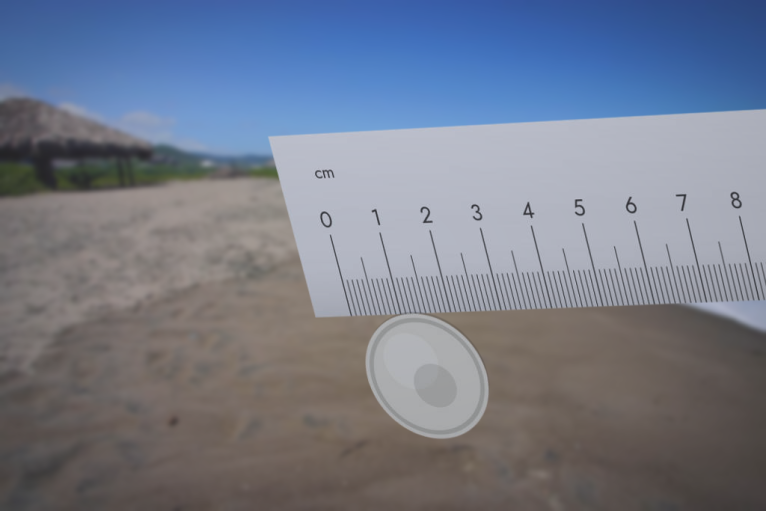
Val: 2.4
